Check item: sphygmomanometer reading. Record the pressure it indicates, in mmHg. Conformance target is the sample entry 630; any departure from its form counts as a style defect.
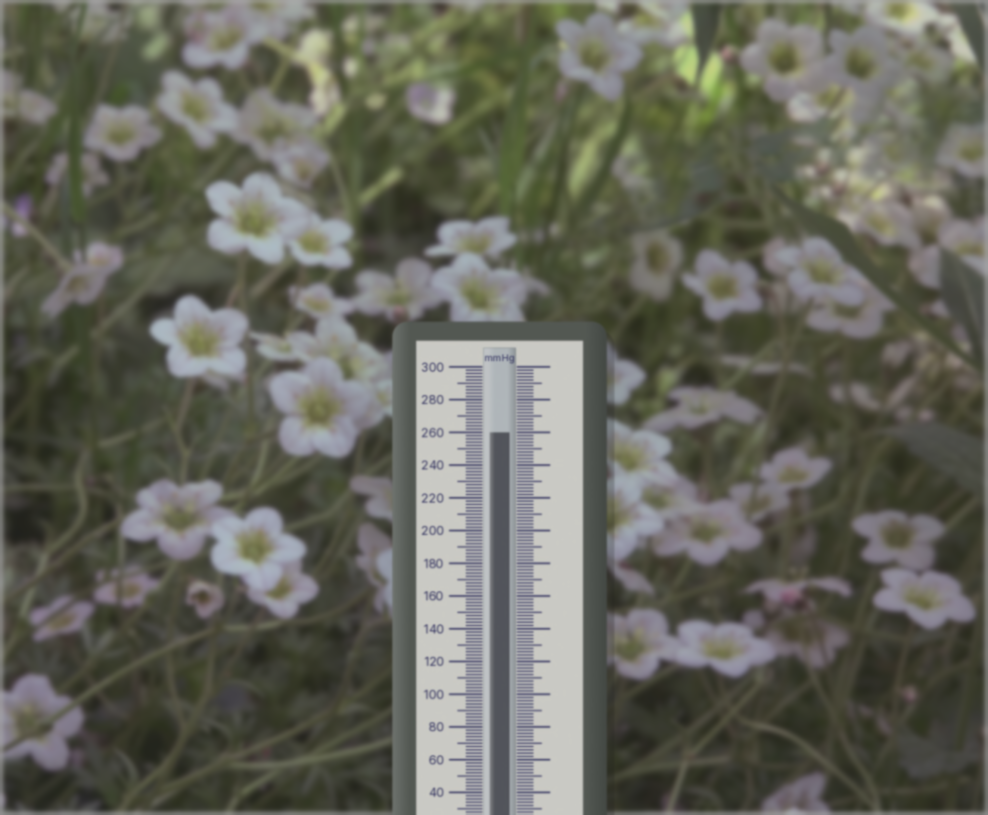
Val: 260
